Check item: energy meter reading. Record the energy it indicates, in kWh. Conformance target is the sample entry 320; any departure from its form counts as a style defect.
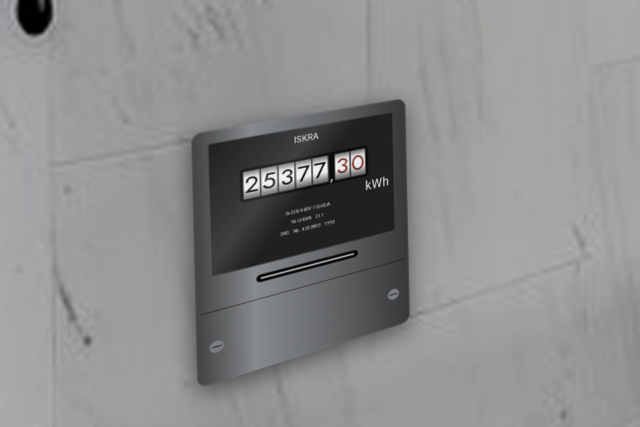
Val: 25377.30
